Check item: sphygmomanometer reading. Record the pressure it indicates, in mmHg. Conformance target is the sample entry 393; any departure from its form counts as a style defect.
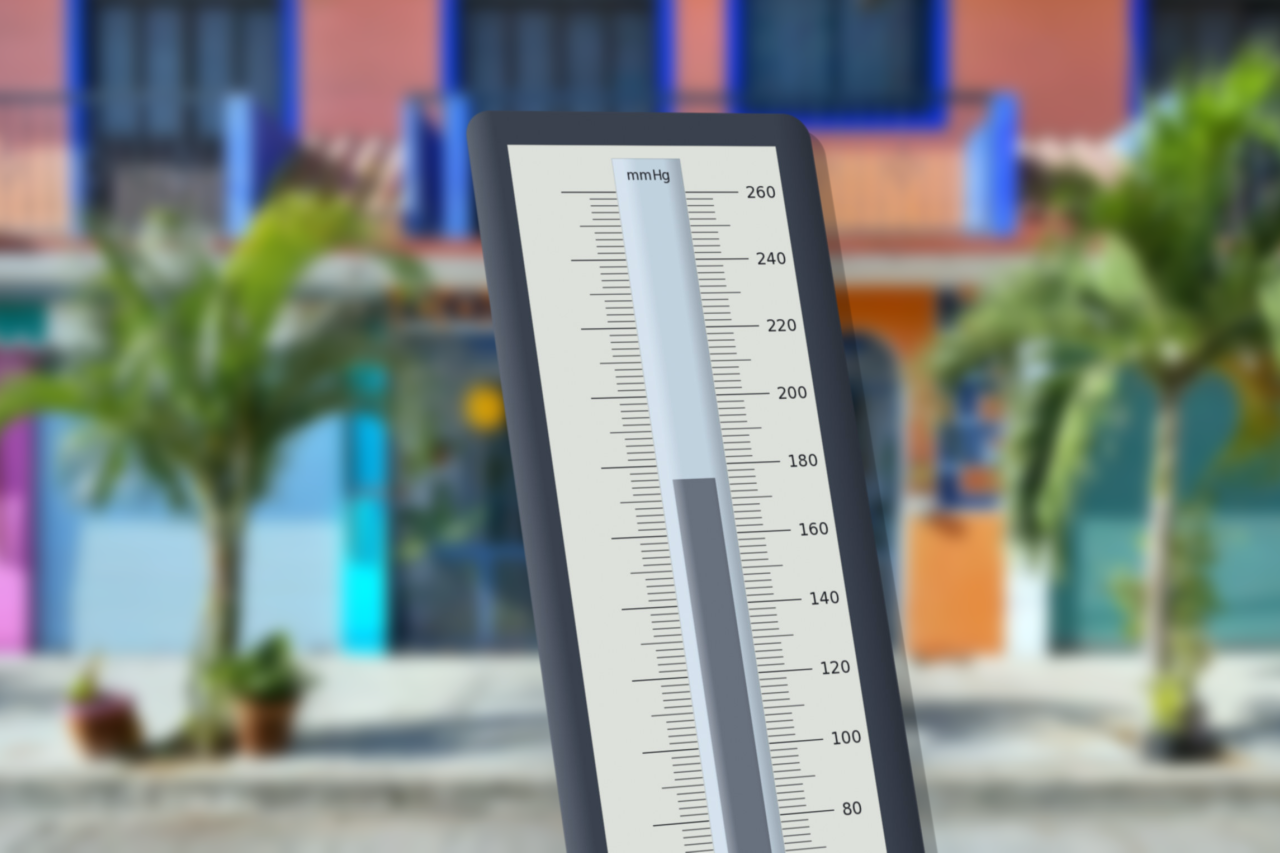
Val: 176
